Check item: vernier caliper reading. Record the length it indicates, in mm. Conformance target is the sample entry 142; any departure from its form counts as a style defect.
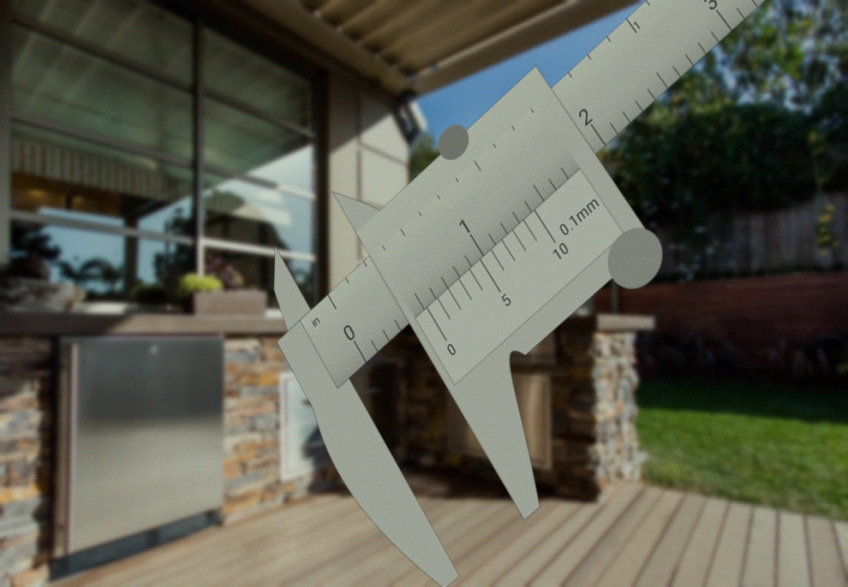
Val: 5.2
